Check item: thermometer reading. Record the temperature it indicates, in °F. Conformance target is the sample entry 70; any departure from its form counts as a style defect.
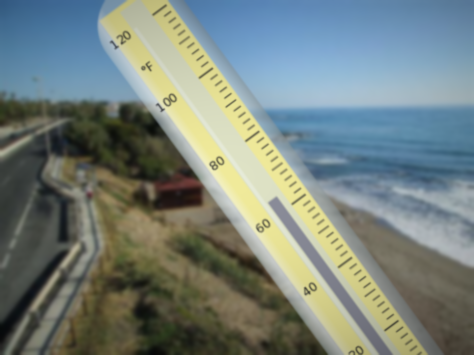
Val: 64
